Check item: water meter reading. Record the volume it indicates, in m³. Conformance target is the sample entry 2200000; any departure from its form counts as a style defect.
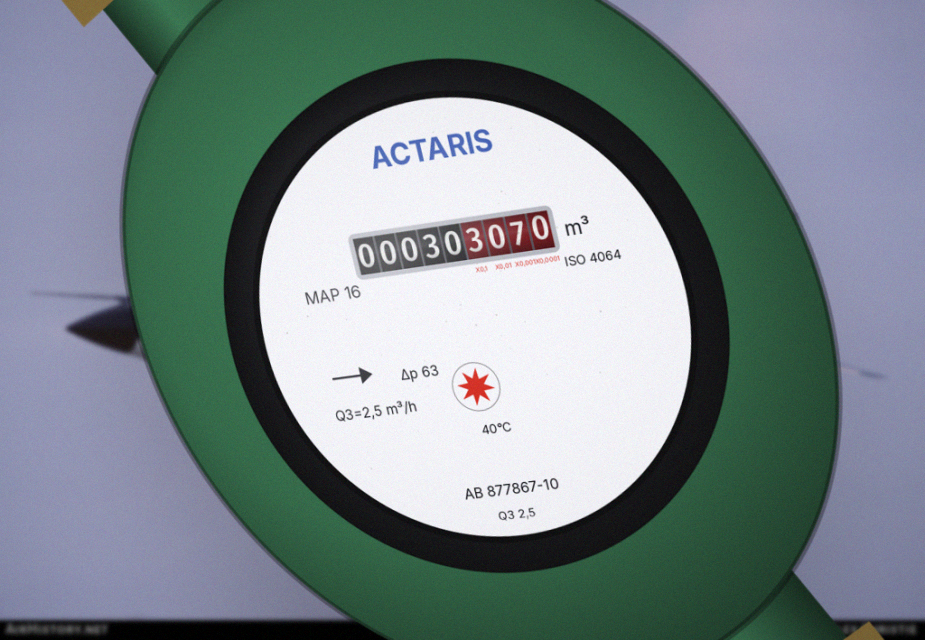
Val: 30.3070
